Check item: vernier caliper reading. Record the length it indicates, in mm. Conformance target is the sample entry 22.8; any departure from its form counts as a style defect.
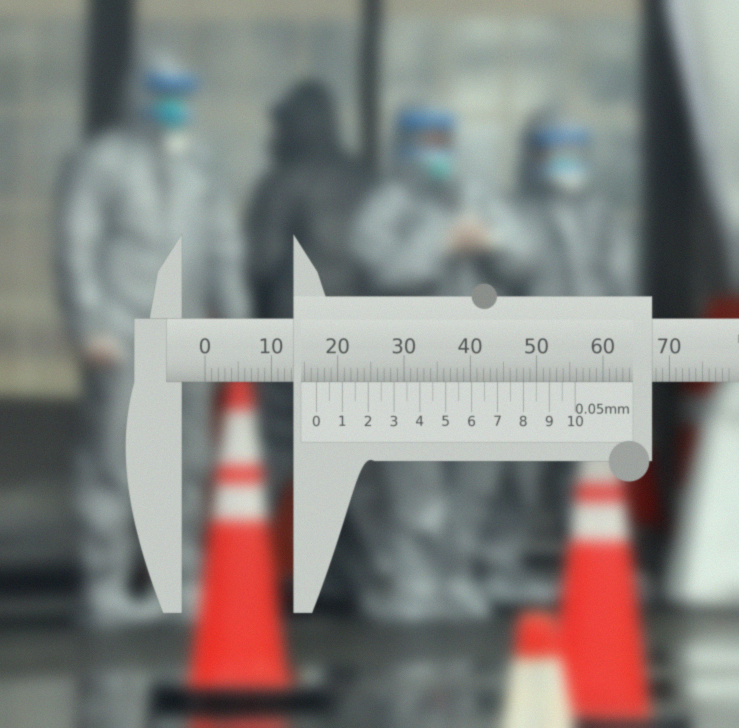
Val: 16.8
